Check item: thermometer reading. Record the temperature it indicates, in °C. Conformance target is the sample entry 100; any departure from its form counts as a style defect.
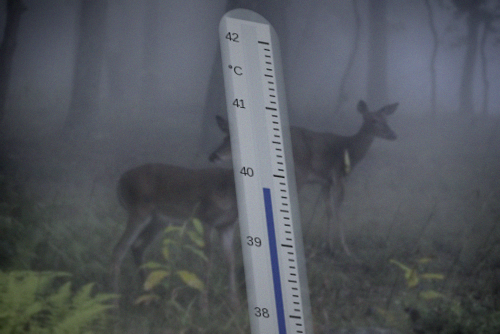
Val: 39.8
